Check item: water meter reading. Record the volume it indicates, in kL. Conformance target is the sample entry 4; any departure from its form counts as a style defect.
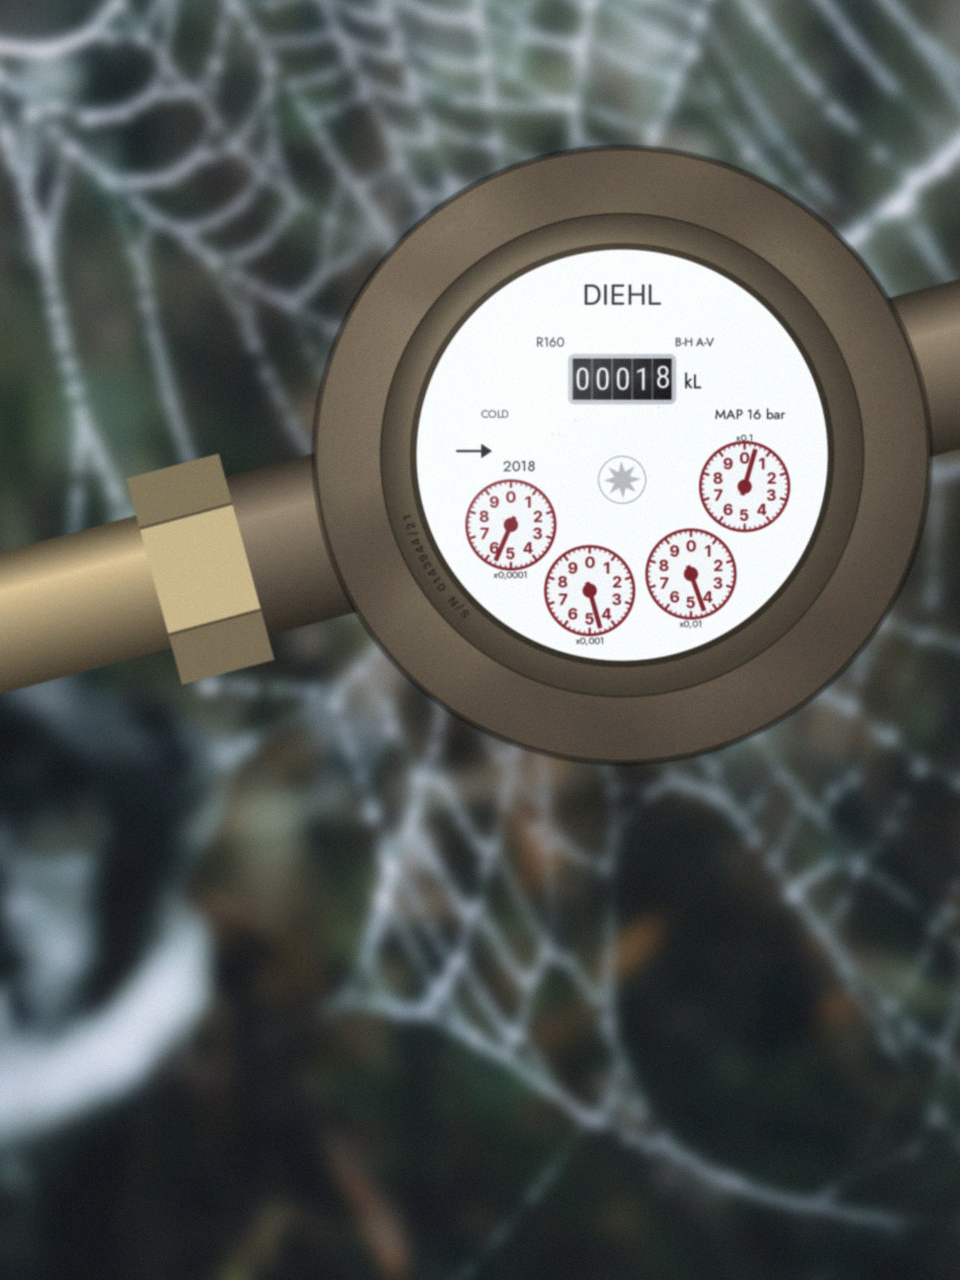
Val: 18.0445
